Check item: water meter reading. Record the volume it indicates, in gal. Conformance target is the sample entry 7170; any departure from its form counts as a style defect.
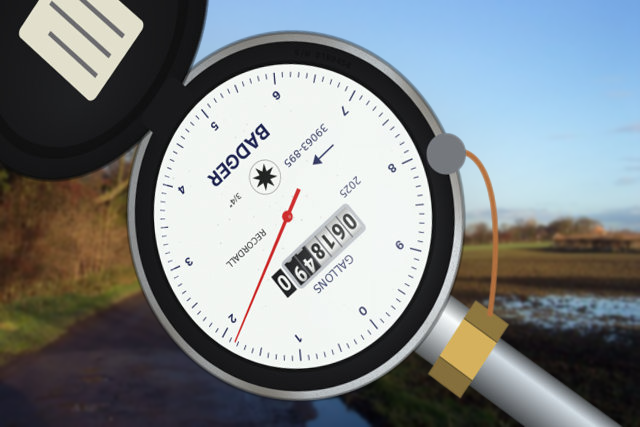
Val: 618491.8
